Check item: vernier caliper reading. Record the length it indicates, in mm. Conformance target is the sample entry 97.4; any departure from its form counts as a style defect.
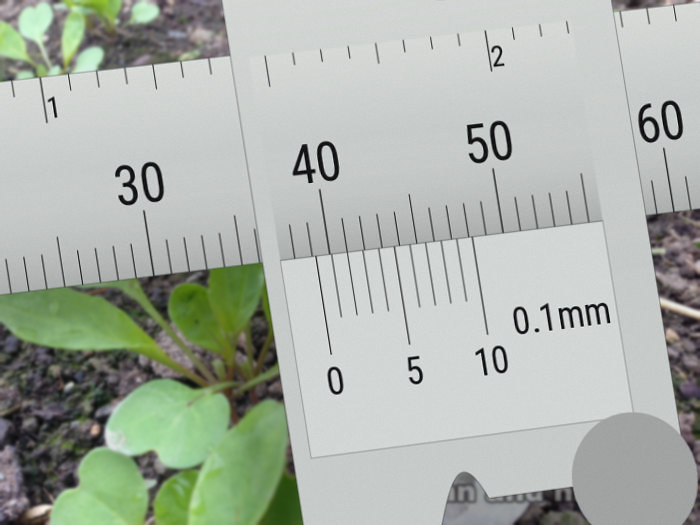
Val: 39.2
